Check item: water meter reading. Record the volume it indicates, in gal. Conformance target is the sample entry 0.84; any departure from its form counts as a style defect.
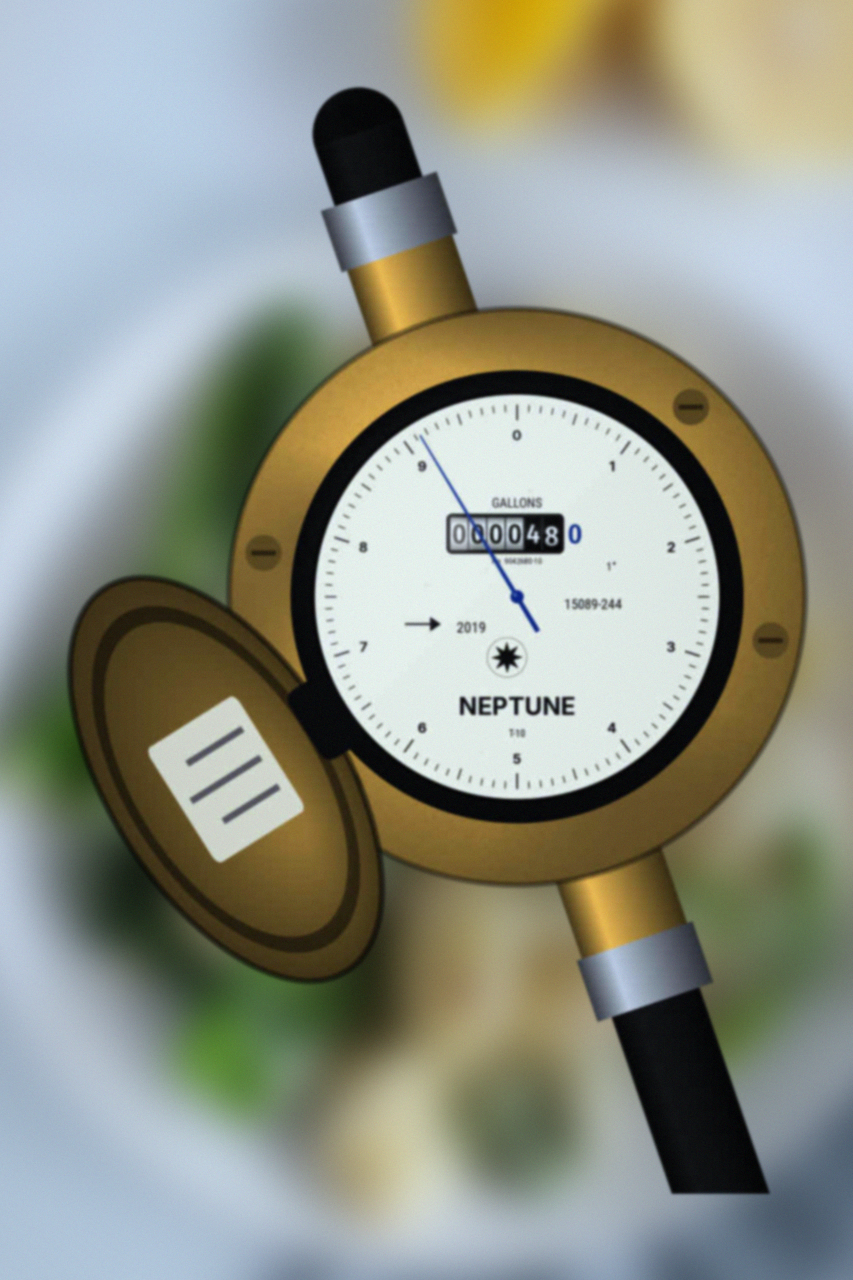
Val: 479.1
